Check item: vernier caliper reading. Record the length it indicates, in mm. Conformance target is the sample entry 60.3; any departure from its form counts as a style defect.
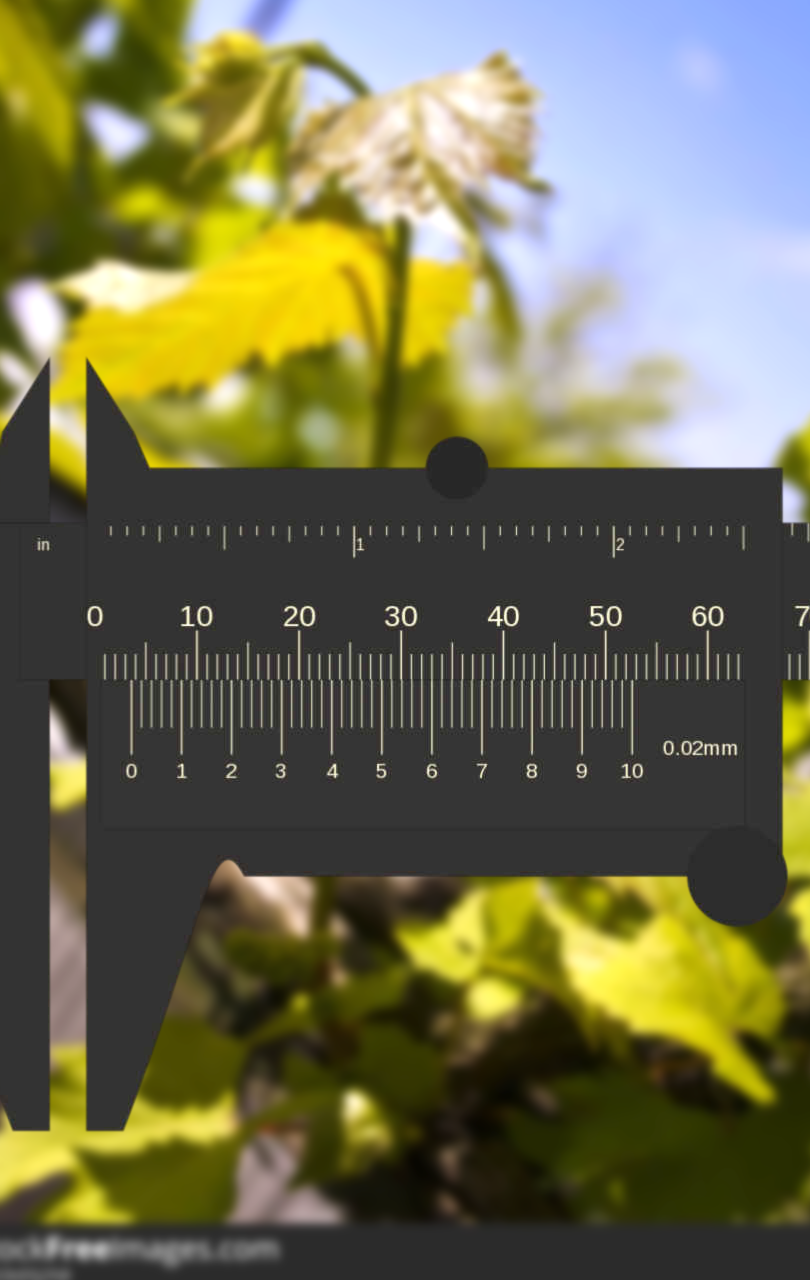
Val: 3.6
